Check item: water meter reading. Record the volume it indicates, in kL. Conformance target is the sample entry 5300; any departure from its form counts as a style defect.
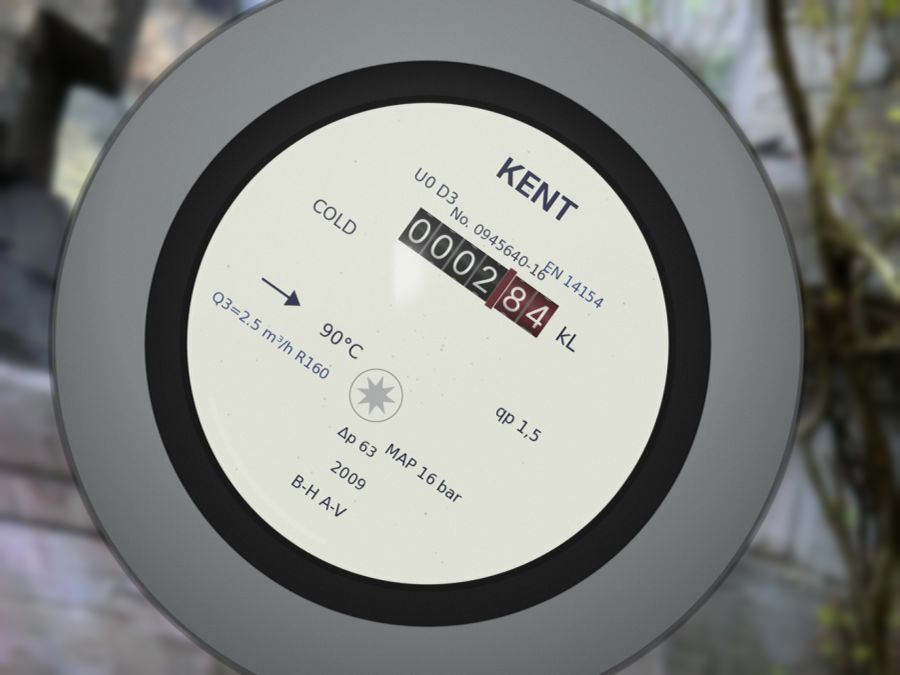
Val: 2.84
